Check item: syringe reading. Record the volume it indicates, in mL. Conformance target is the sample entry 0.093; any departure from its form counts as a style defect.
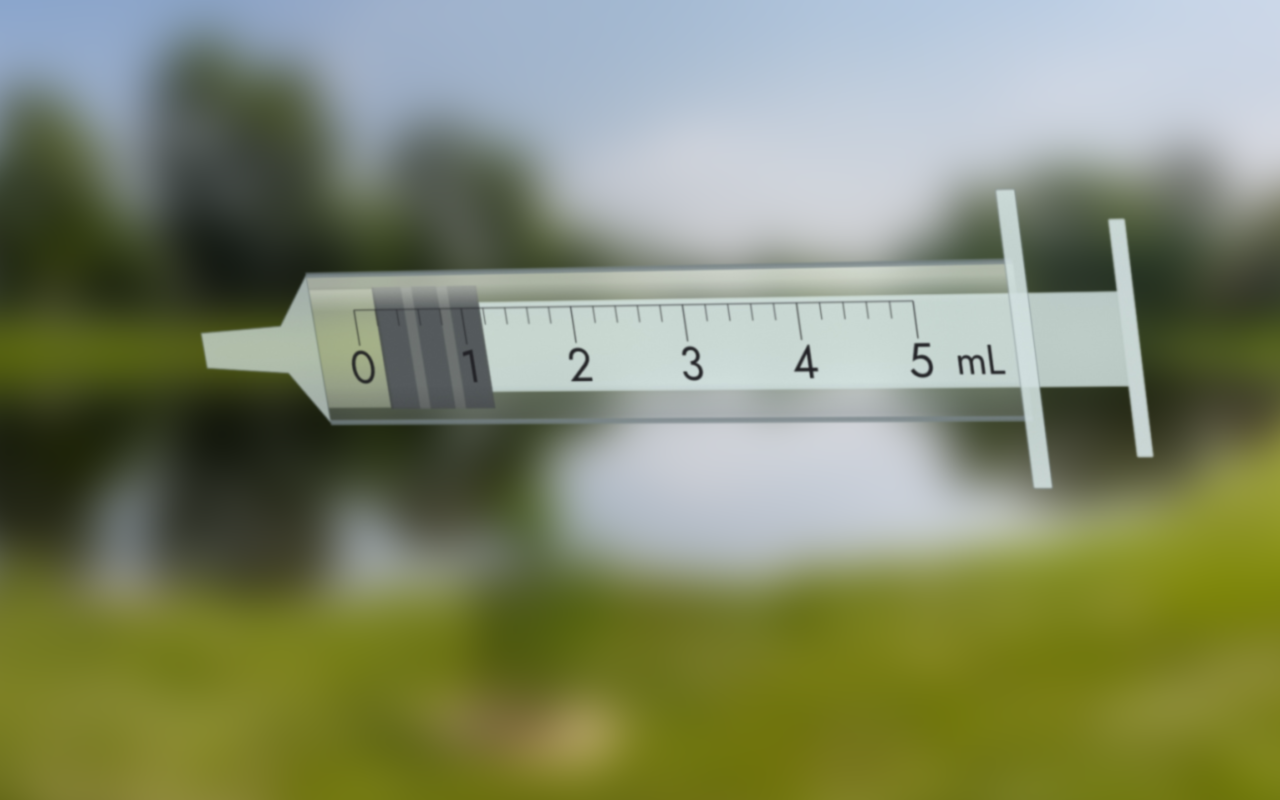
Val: 0.2
